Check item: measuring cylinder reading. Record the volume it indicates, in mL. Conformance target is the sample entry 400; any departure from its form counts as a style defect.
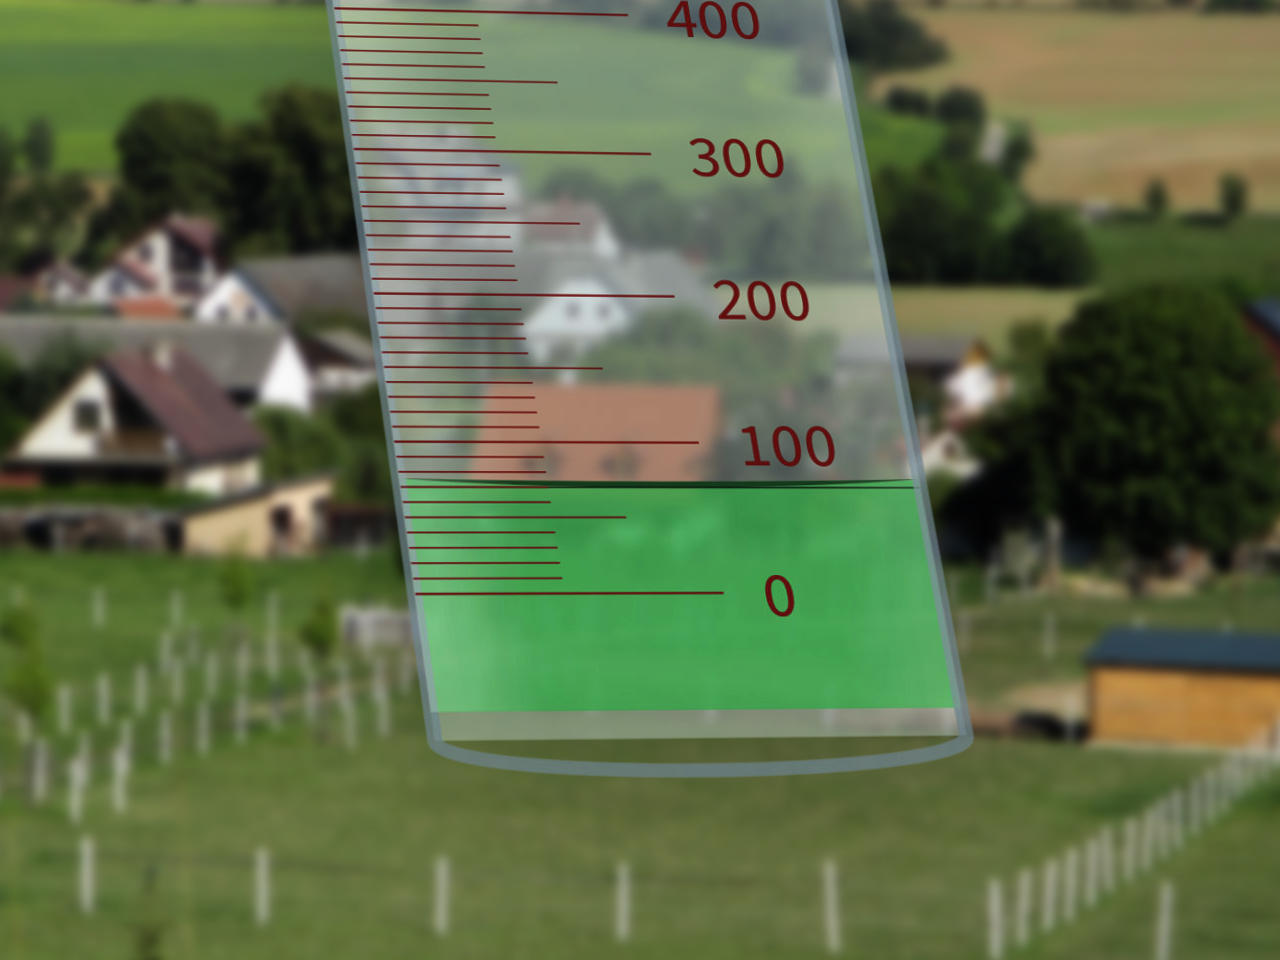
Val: 70
